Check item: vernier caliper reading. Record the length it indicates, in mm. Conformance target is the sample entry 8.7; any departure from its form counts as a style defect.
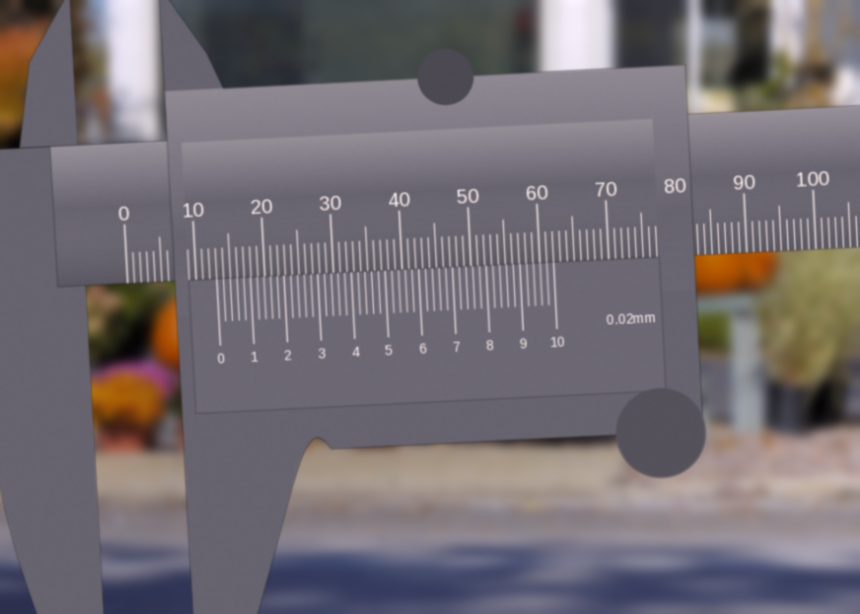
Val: 13.0
